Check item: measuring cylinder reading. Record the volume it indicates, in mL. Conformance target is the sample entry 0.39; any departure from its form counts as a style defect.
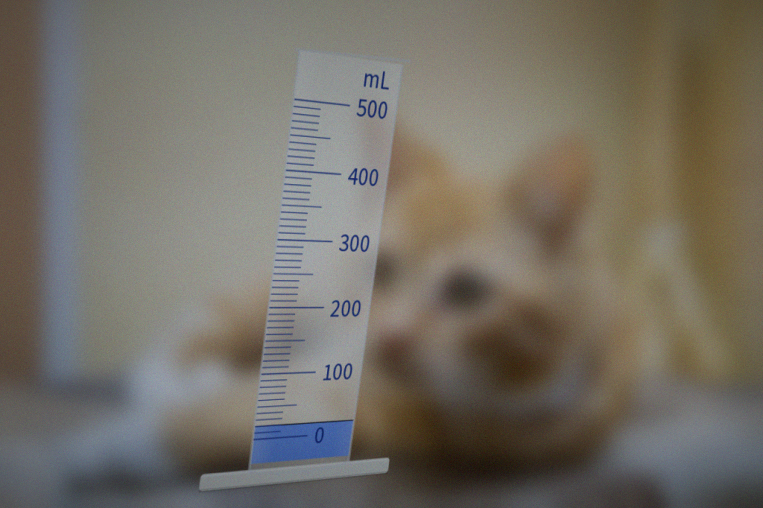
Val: 20
